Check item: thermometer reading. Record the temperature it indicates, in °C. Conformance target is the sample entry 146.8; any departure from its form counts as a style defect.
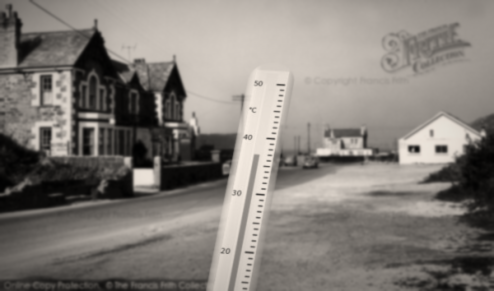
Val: 37
